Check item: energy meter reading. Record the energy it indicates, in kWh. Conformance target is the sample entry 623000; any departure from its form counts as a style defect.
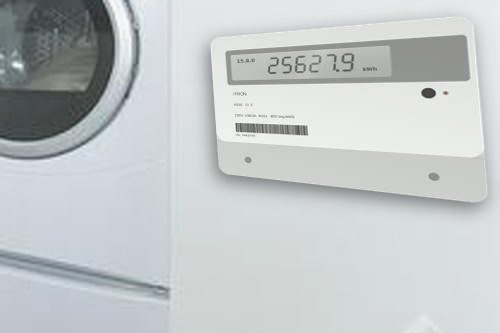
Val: 25627.9
